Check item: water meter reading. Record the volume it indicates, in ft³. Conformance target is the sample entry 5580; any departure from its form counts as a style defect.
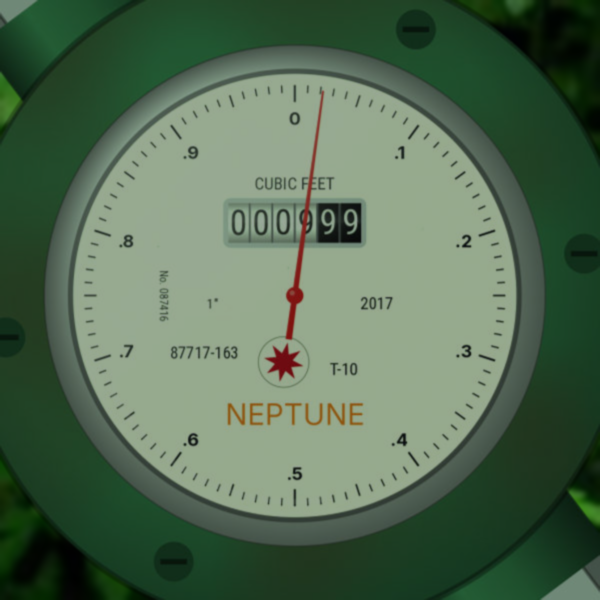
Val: 999.02
